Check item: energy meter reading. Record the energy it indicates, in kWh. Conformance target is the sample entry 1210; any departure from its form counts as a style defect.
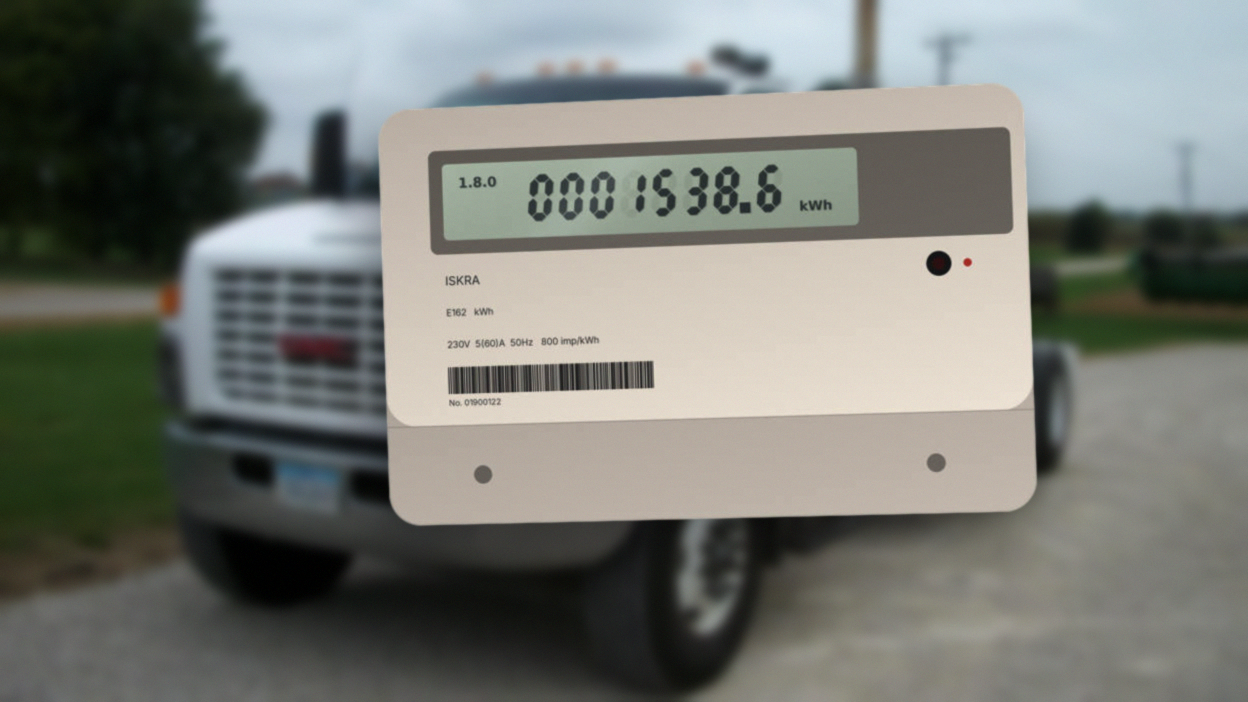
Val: 1538.6
